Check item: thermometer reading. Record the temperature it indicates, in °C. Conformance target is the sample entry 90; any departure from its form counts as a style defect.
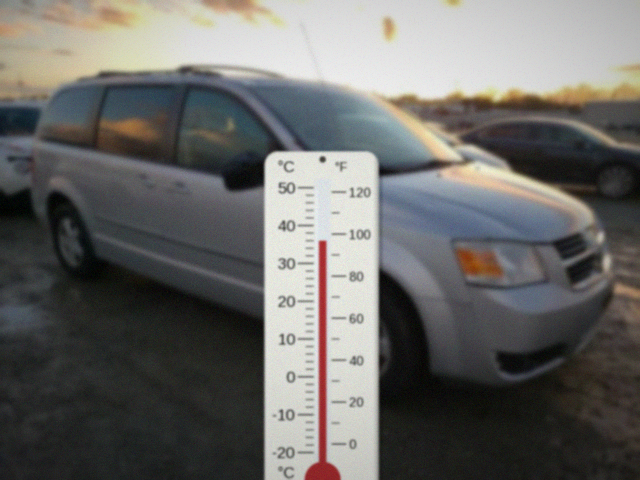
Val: 36
